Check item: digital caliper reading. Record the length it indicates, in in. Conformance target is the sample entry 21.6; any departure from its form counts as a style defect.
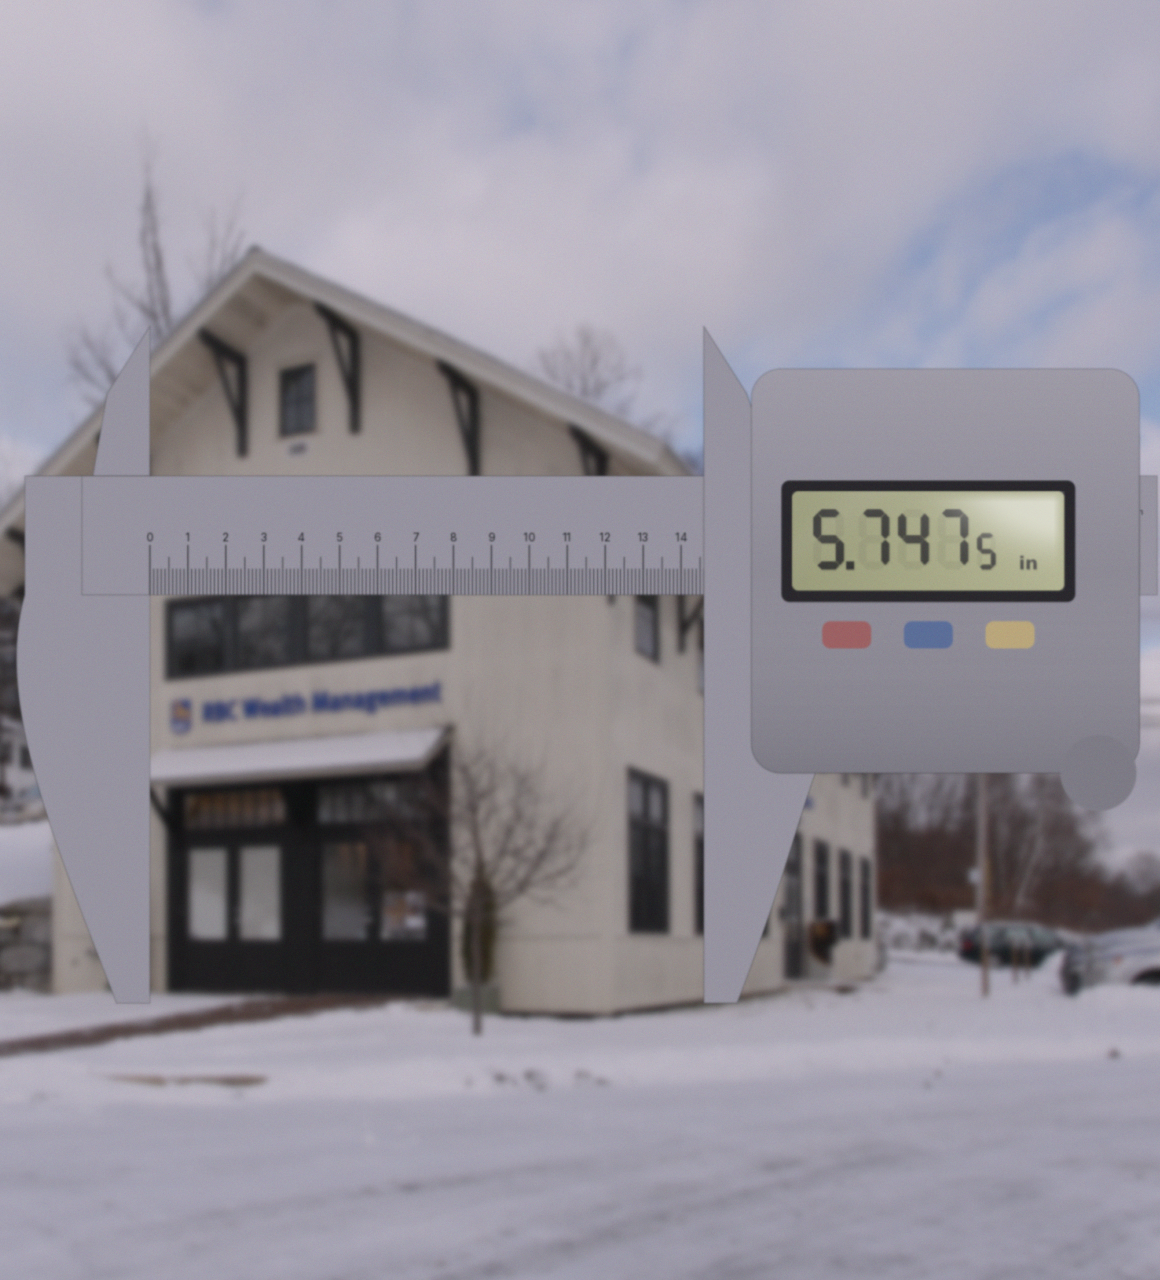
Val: 5.7475
